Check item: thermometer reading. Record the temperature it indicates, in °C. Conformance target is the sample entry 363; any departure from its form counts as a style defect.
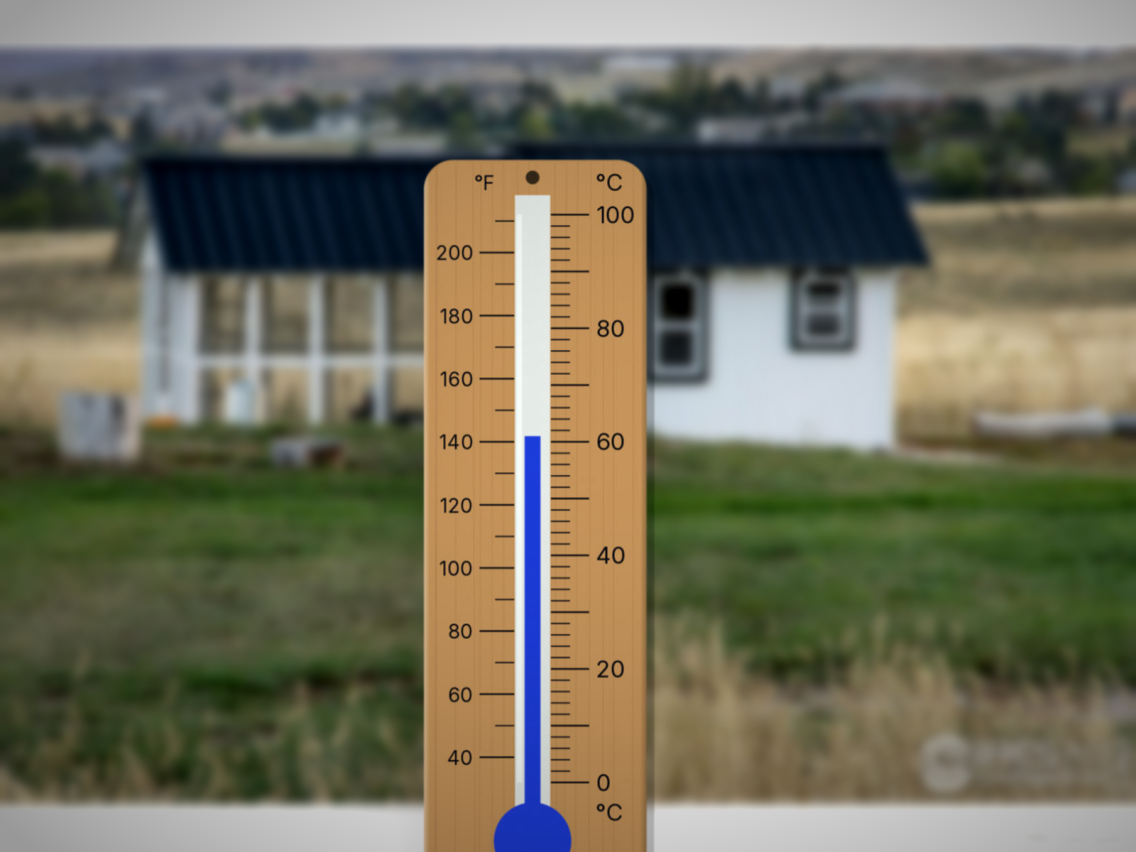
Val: 61
